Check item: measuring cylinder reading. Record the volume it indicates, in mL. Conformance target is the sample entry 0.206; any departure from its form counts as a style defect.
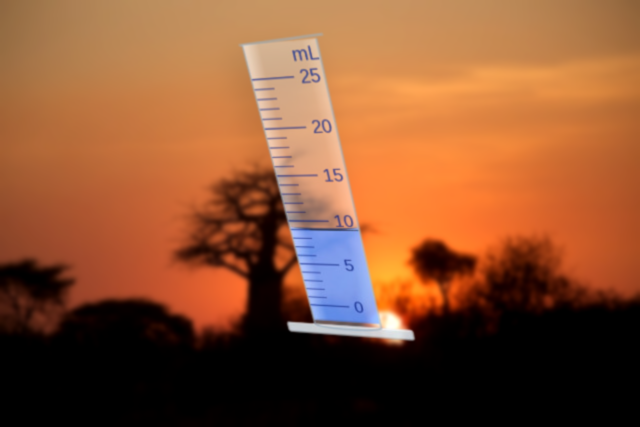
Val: 9
